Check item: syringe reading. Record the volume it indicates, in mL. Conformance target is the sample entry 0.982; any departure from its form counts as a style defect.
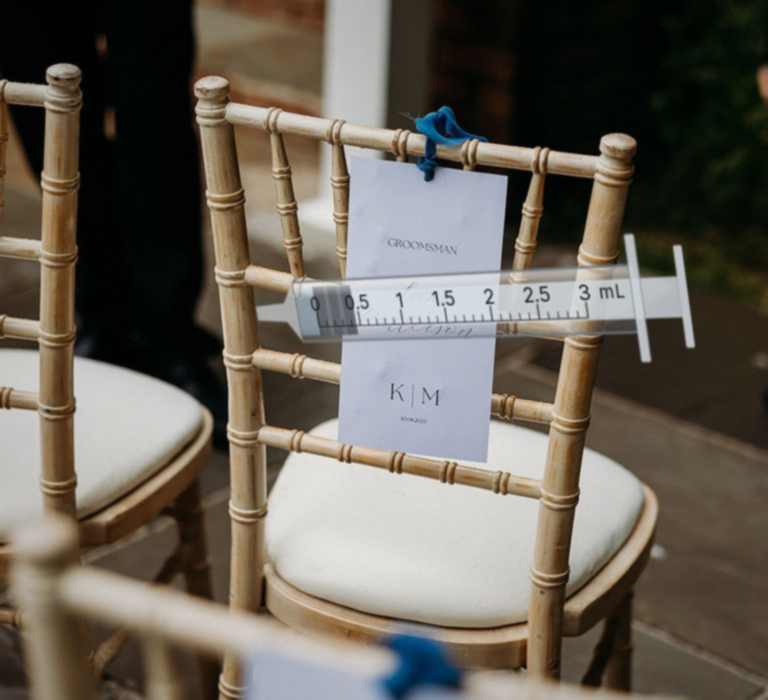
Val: 0
